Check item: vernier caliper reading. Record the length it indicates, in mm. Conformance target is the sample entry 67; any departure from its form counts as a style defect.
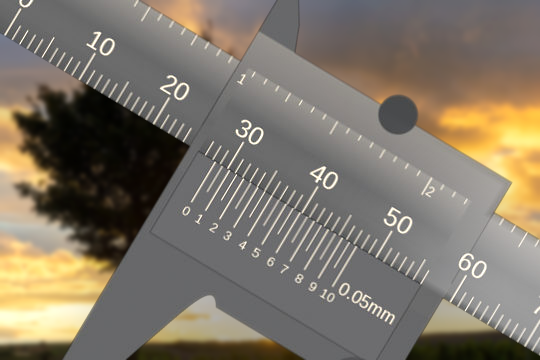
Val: 28.4
